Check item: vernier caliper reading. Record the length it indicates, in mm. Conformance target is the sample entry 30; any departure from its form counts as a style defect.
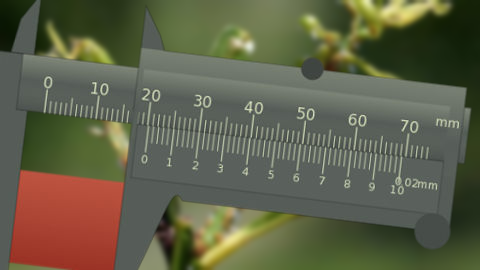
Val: 20.2
